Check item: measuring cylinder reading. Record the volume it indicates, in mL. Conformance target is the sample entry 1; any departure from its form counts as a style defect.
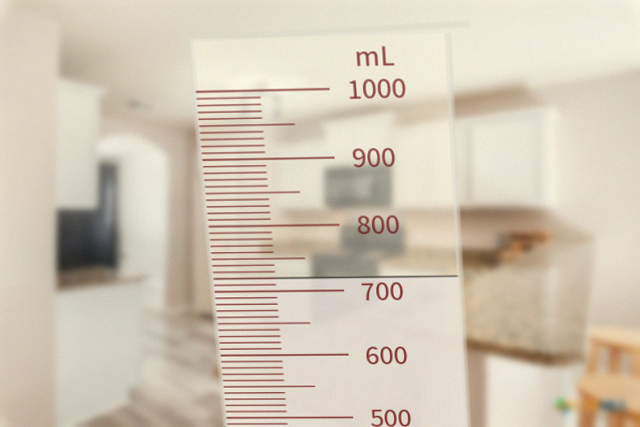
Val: 720
